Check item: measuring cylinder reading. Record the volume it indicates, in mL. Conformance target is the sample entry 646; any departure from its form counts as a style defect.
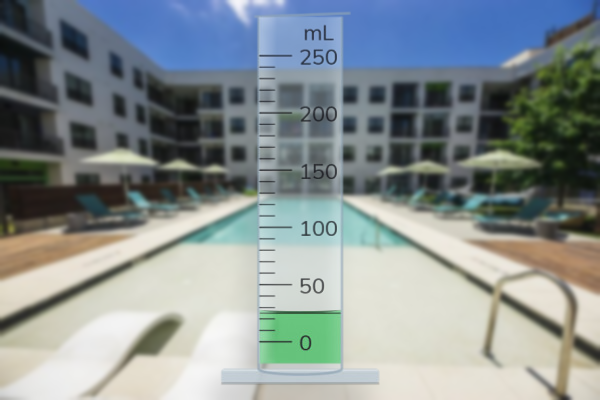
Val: 25
